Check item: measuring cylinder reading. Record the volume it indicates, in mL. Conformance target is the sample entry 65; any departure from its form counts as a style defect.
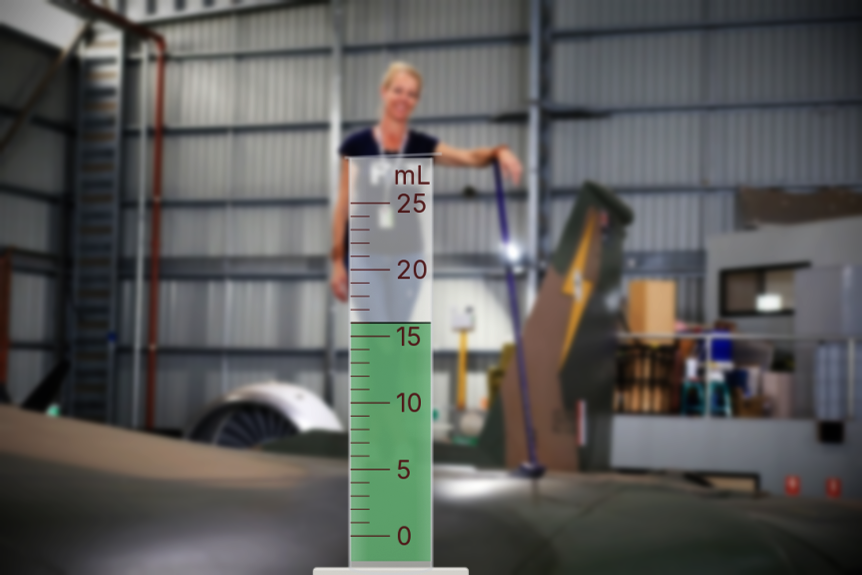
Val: 16
